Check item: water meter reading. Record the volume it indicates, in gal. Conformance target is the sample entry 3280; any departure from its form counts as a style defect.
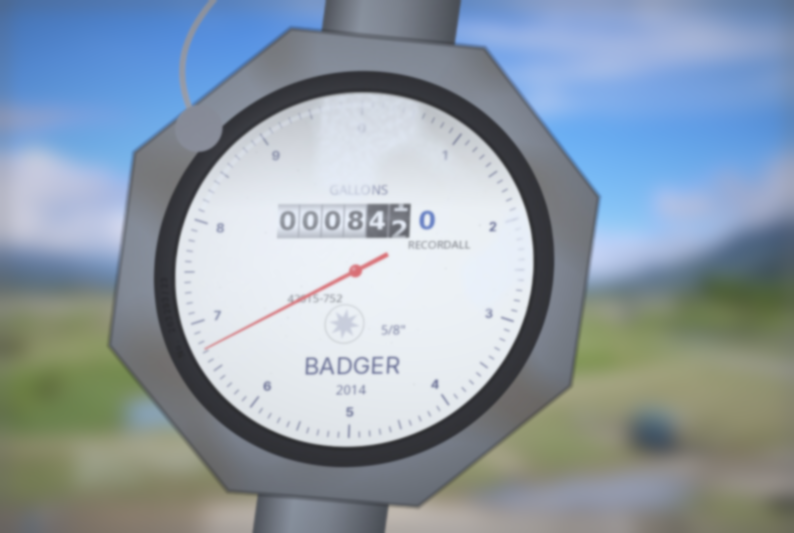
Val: 8416.7
